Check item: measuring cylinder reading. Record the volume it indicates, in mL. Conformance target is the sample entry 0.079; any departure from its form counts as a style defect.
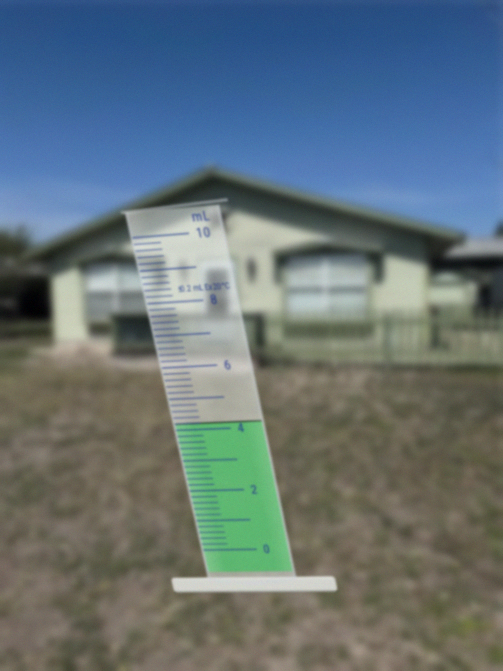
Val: 4.2
